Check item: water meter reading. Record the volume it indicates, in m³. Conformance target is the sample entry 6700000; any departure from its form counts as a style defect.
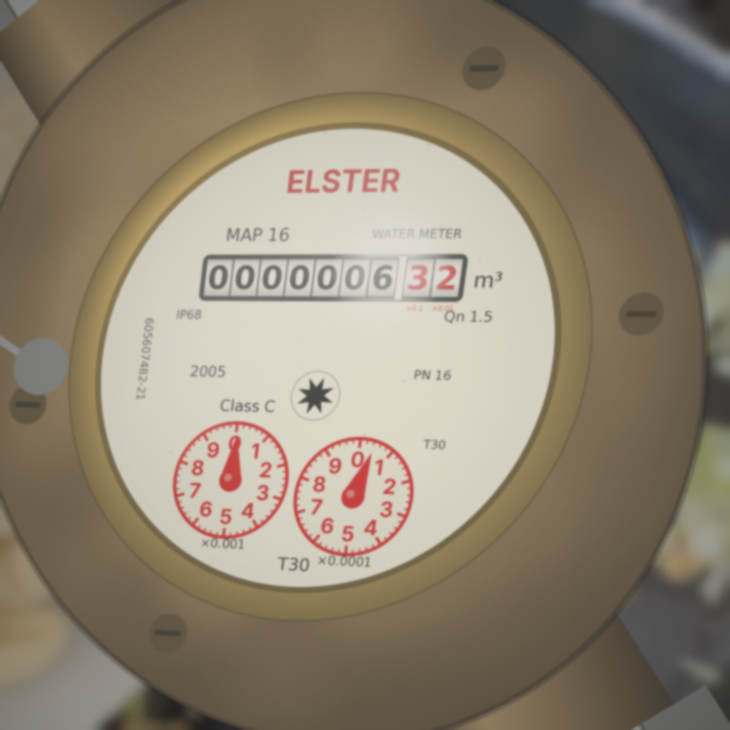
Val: 6.3200
